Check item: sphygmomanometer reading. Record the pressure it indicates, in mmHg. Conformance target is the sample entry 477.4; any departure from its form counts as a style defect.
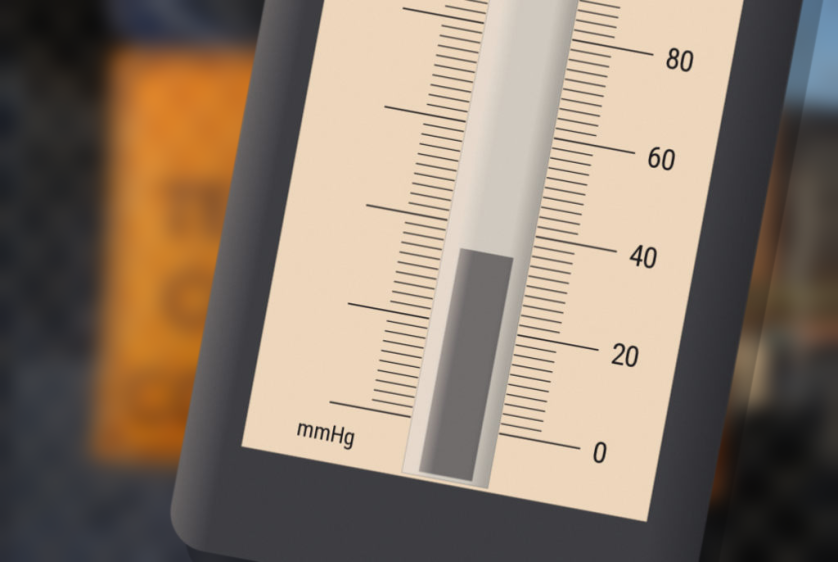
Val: 35
